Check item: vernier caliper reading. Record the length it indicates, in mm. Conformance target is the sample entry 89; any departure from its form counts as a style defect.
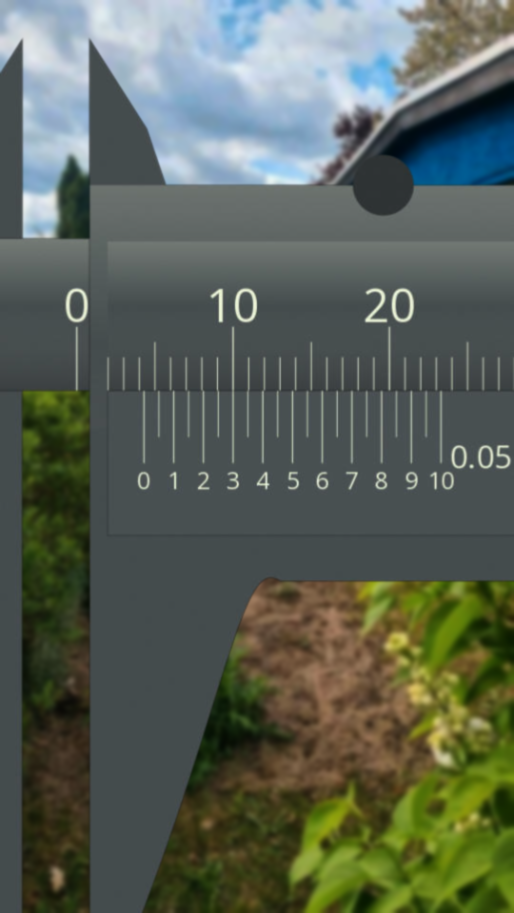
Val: 4.3
